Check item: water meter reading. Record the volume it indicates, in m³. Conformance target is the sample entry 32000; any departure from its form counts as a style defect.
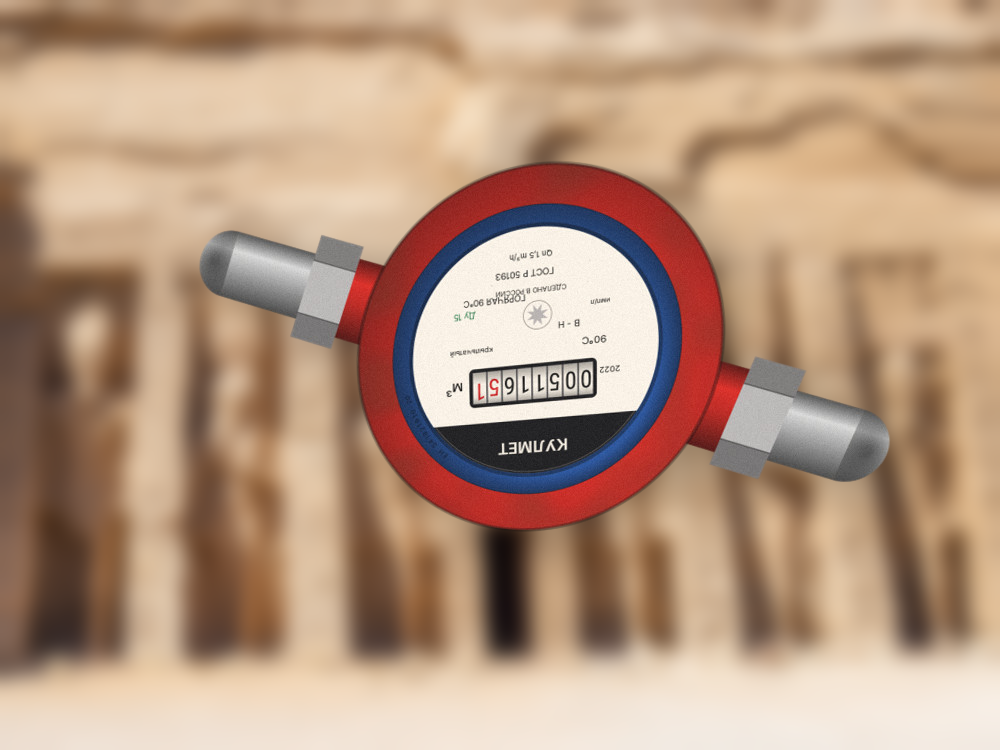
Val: 5116.51
